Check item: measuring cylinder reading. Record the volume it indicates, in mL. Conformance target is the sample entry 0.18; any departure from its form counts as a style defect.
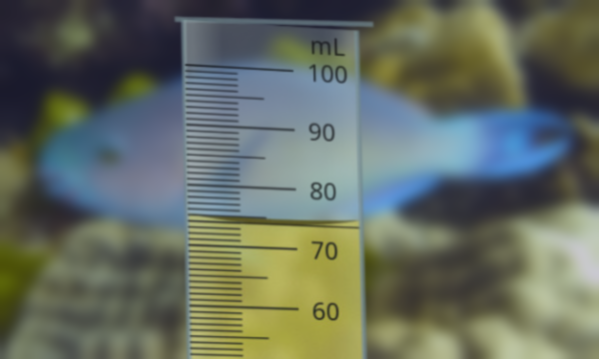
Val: 74
